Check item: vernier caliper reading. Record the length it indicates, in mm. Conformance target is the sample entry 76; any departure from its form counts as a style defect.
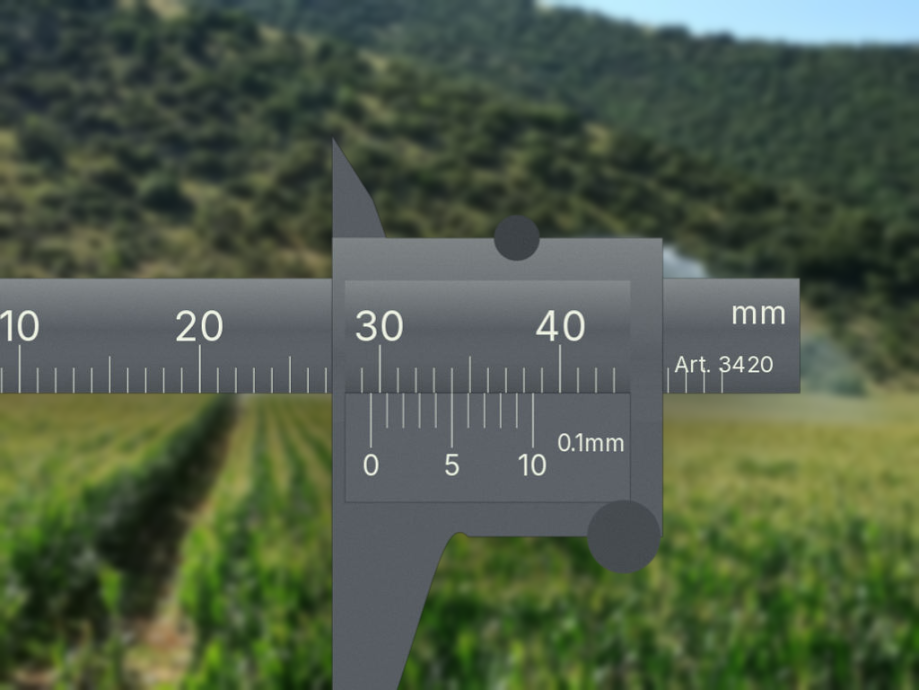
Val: 29.5
